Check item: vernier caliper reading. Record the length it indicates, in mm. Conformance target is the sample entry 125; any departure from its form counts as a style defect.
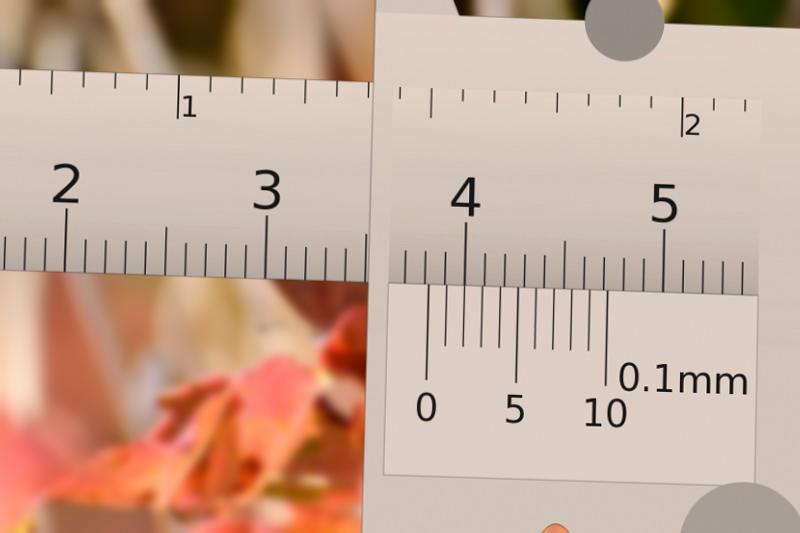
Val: 38.2
